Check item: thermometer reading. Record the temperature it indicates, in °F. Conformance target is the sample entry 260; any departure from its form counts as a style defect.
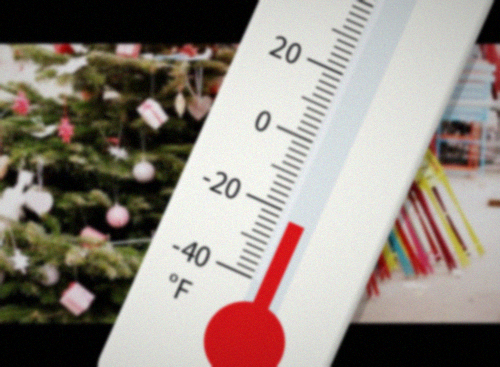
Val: -22
